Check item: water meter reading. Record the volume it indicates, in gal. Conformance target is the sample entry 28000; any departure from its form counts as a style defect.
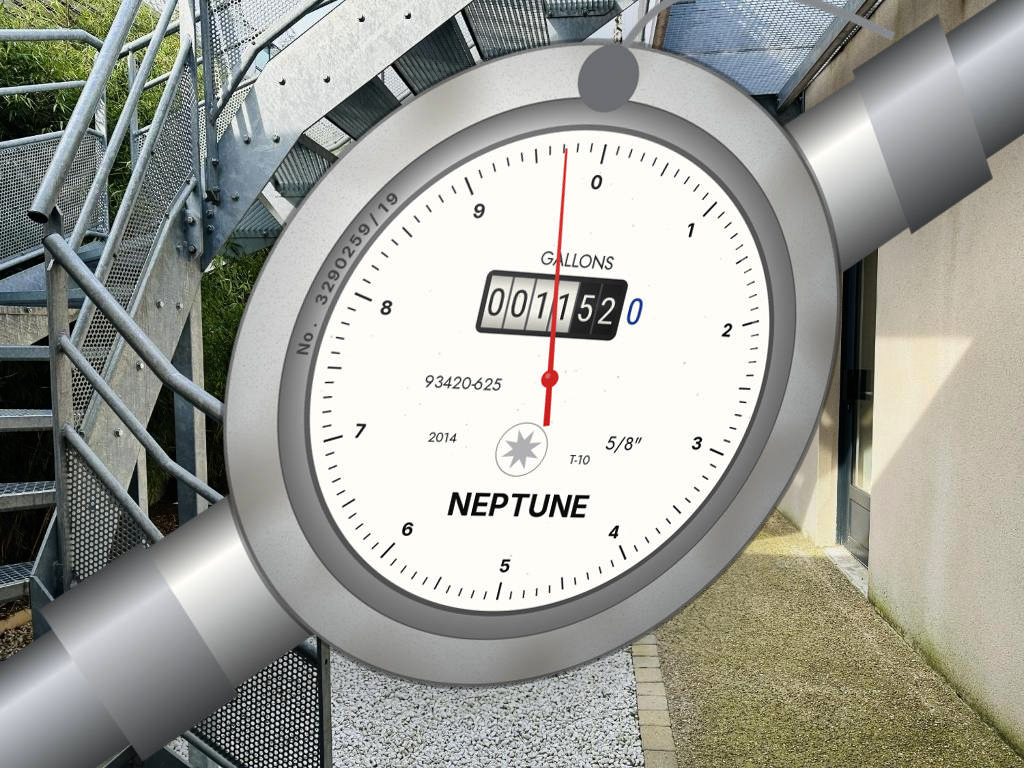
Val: 11519.7
